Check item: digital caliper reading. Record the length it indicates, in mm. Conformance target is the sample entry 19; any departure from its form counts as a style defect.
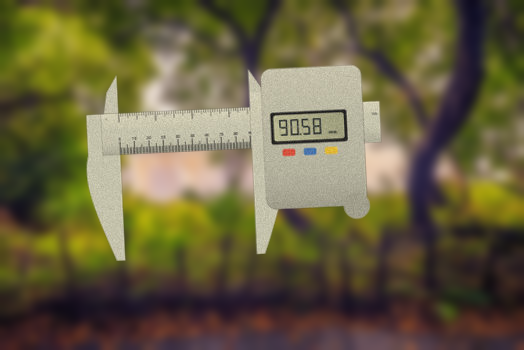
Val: 90.58
